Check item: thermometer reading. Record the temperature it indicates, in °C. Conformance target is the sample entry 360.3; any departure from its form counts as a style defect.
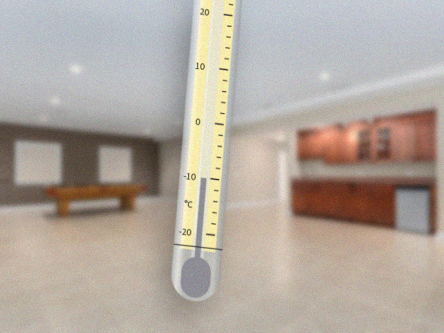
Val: -10
